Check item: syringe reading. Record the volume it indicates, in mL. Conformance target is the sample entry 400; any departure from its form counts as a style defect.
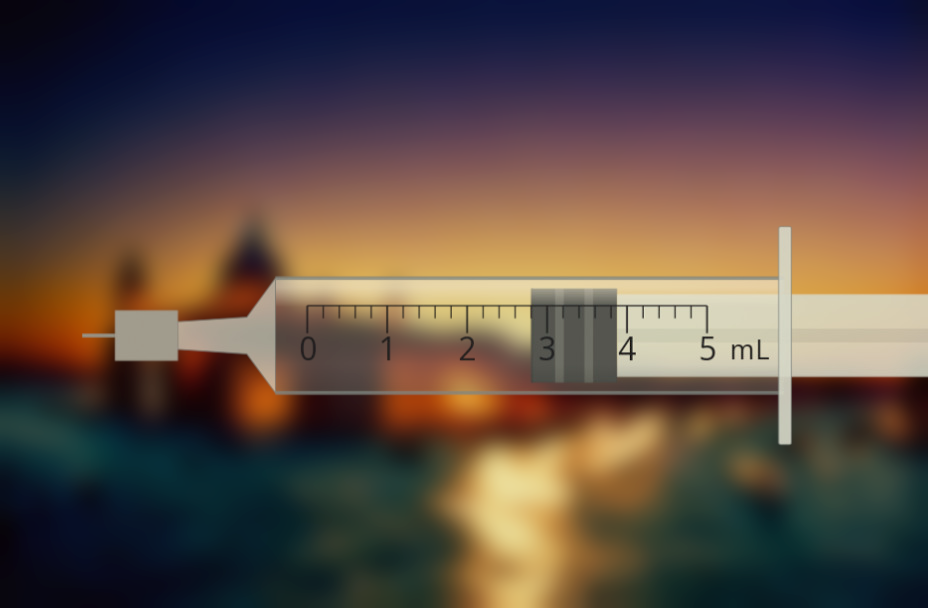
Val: 2.8
